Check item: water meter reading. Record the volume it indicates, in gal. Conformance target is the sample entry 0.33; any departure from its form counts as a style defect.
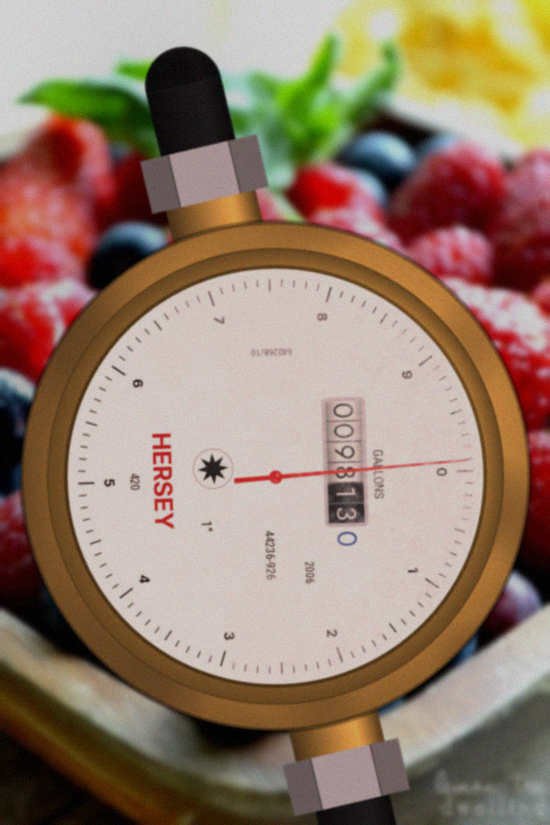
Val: 98129.9
